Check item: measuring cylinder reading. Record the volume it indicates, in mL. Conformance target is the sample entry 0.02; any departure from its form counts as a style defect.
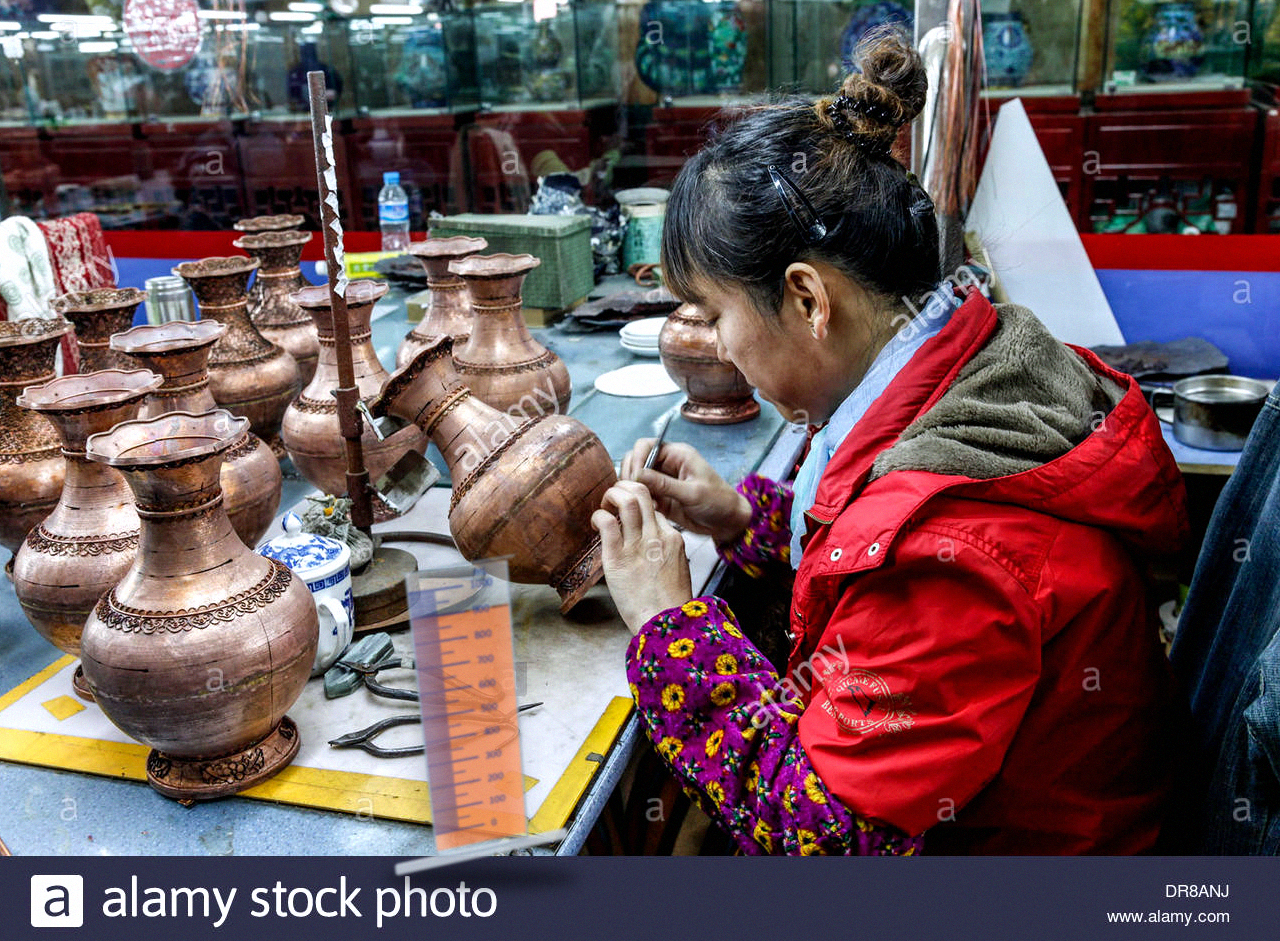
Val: 900
